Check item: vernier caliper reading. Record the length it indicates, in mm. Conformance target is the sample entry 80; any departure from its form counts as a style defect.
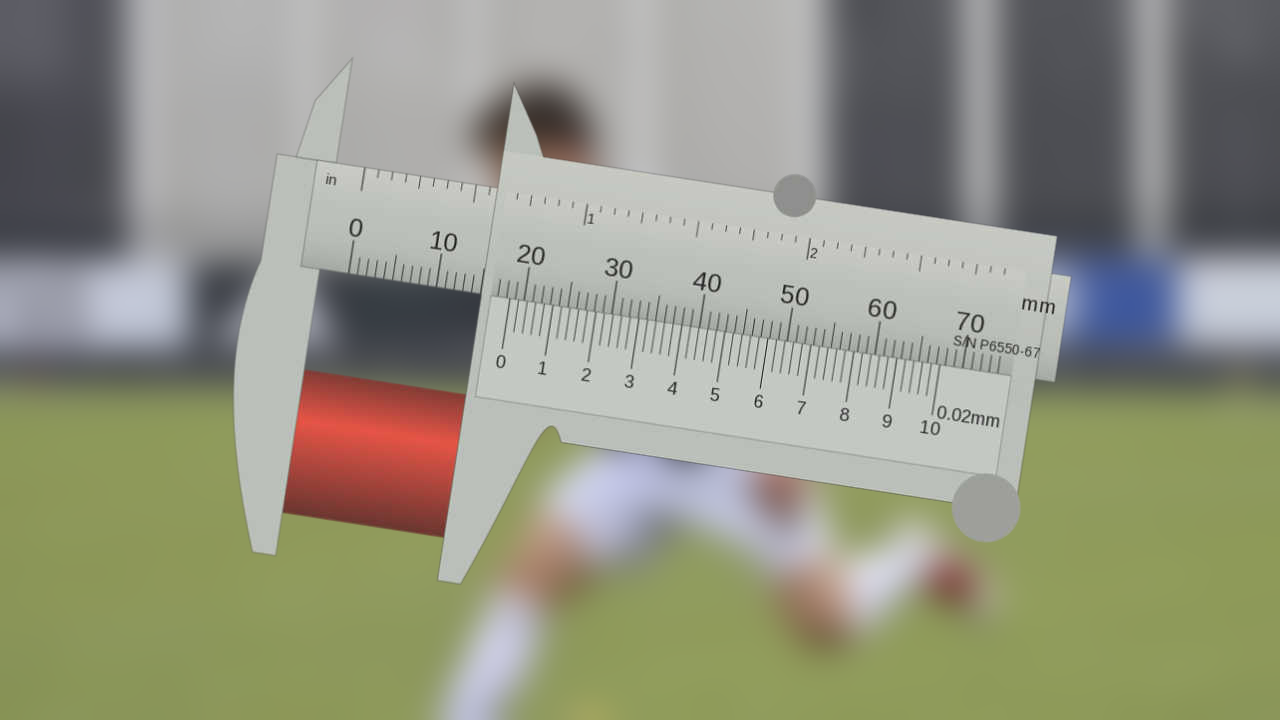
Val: 18.4
